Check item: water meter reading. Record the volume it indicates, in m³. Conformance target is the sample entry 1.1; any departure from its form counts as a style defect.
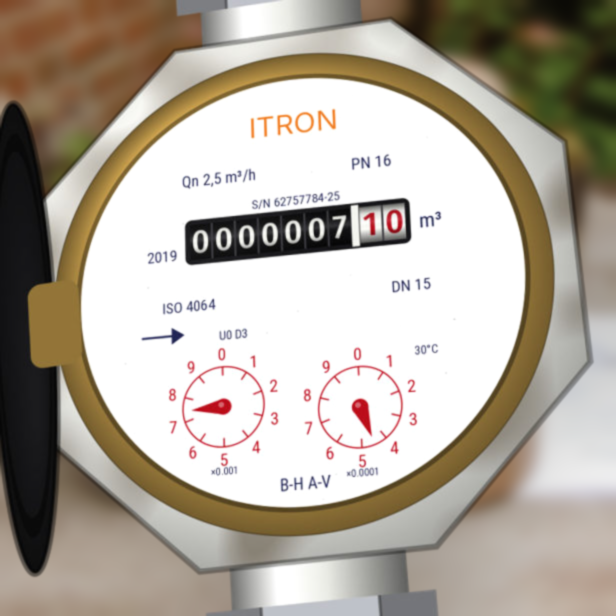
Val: 7.1074
